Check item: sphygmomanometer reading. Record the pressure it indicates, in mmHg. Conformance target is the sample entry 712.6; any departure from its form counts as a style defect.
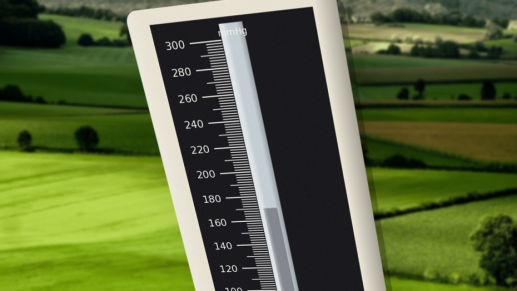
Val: 170
